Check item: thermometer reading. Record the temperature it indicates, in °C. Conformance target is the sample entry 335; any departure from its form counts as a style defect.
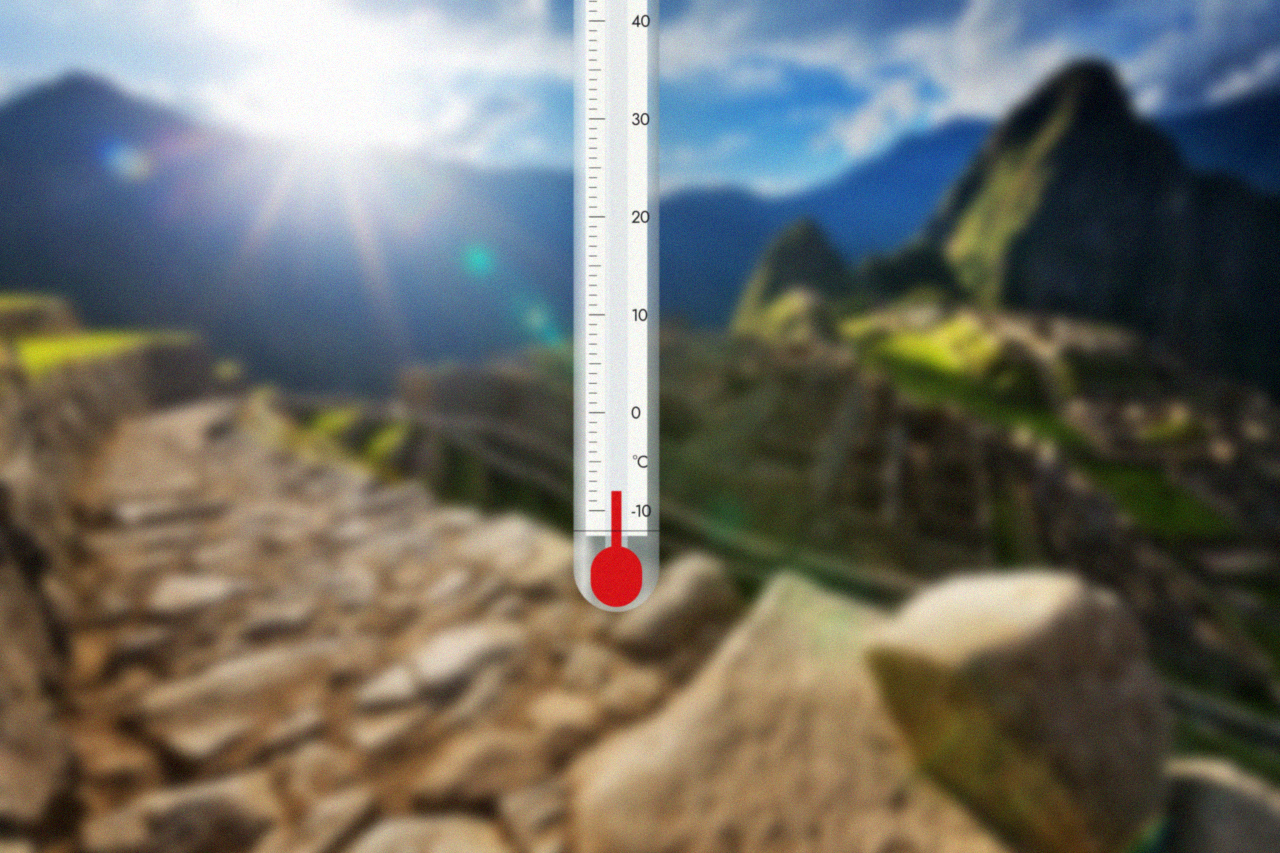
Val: -8
